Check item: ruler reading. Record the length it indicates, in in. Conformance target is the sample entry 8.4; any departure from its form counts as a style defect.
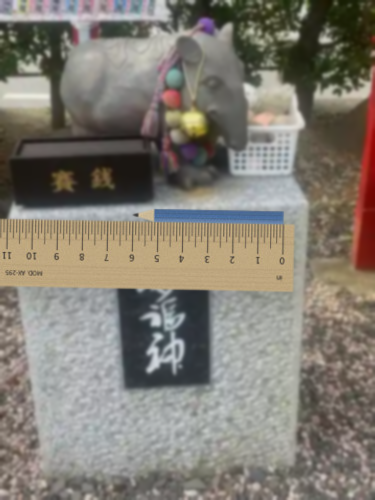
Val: 6
